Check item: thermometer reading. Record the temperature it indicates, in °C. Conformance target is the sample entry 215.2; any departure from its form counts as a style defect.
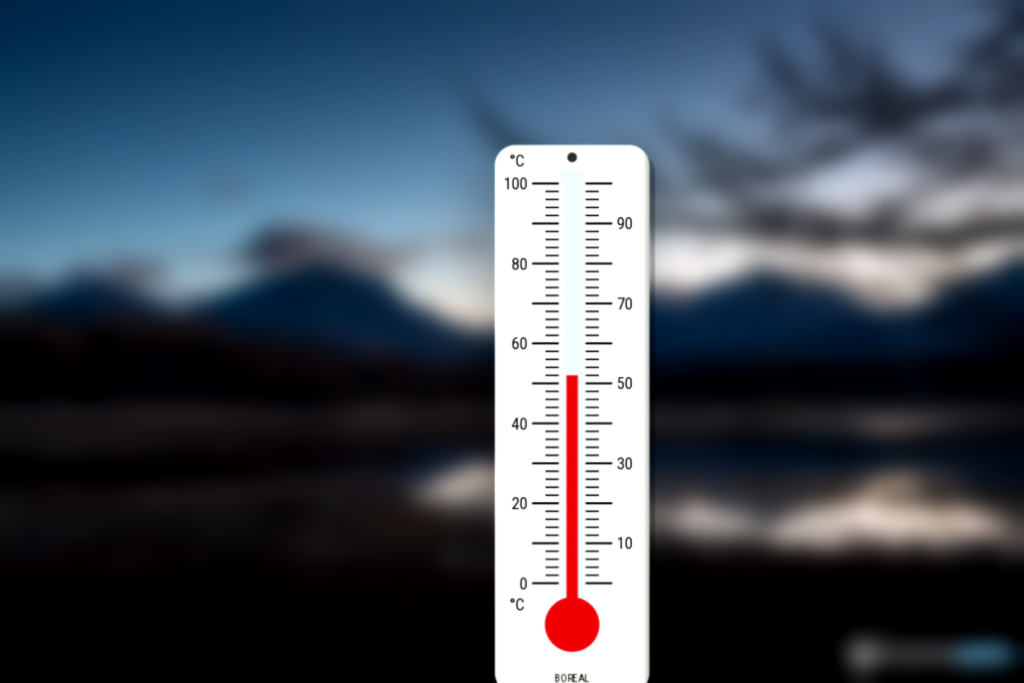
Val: 52
